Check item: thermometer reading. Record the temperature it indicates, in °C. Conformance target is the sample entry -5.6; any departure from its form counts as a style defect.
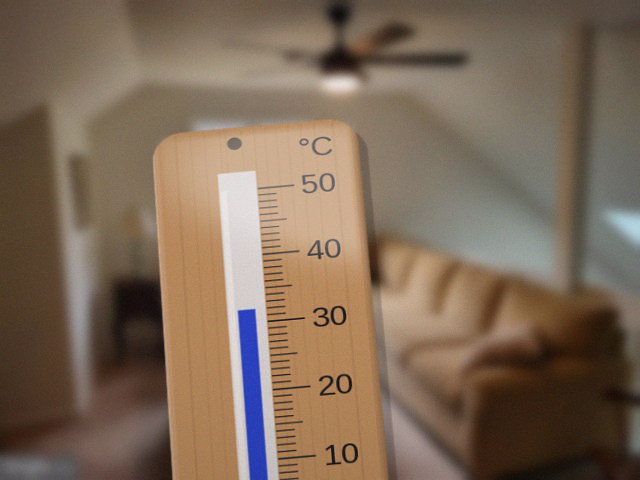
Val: 32
